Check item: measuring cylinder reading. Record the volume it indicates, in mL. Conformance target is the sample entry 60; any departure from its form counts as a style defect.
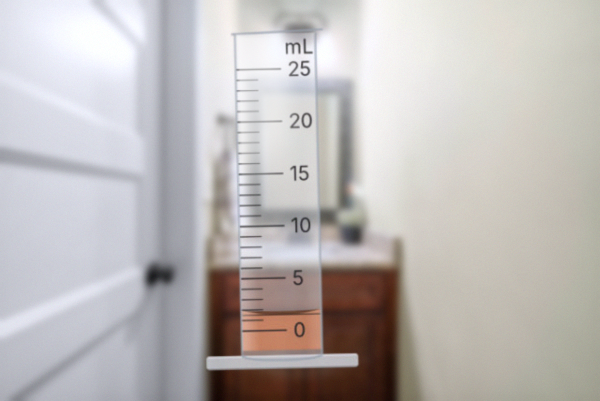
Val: 1.5
